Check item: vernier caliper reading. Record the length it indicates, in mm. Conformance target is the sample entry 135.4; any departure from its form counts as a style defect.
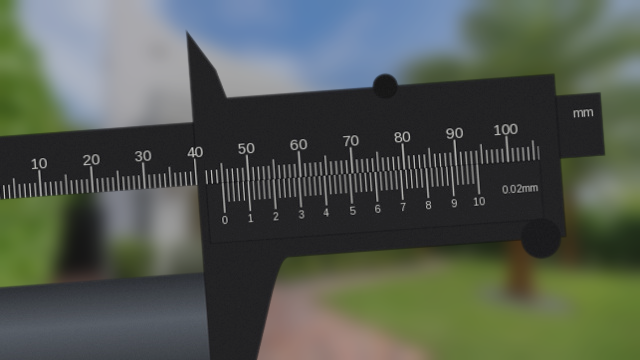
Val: 45.0
